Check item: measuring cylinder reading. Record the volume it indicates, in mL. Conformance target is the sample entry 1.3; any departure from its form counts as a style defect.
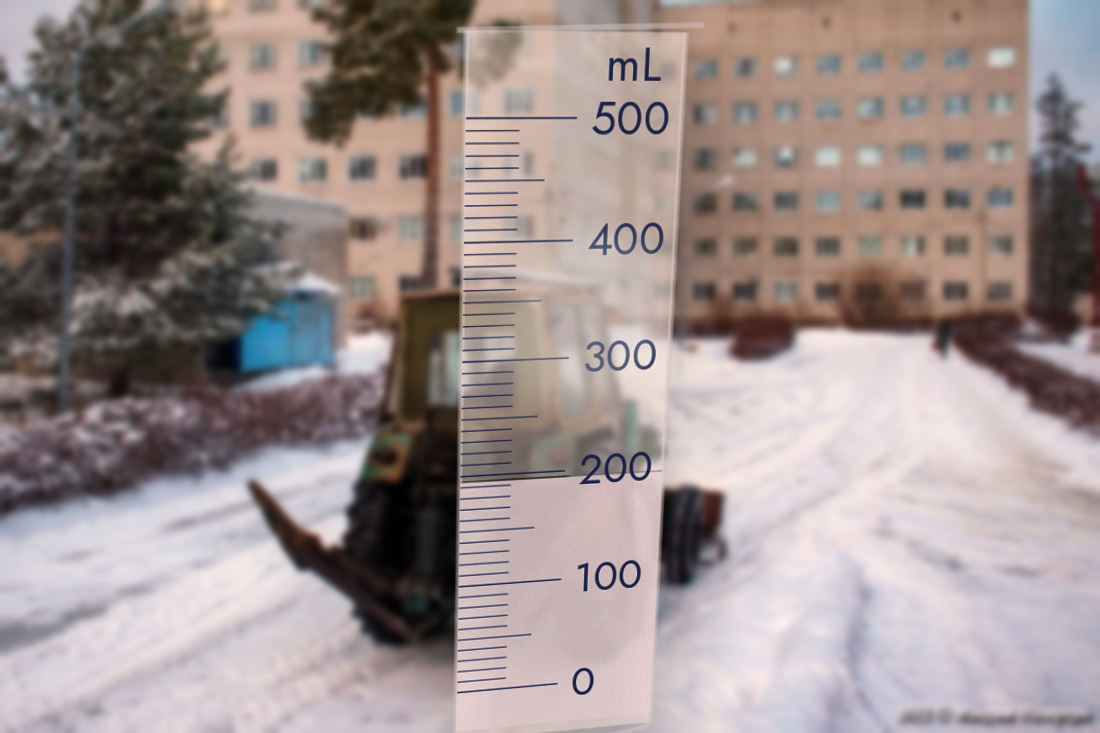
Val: 195
